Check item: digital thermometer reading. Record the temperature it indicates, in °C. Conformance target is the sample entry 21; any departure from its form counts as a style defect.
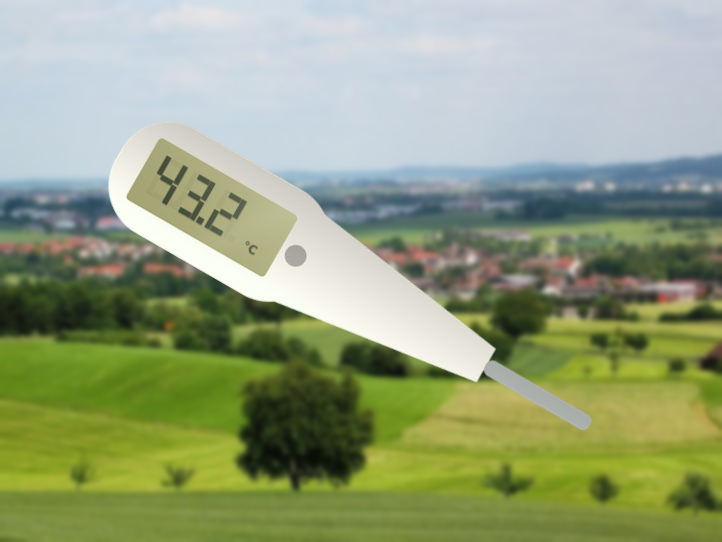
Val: 43.2
